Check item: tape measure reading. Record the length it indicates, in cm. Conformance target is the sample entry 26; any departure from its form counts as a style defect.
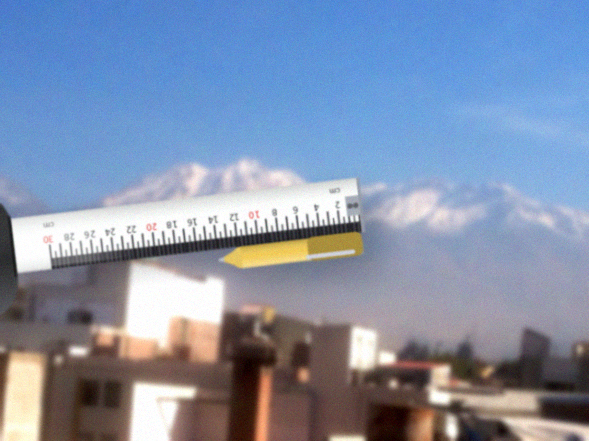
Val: 14
